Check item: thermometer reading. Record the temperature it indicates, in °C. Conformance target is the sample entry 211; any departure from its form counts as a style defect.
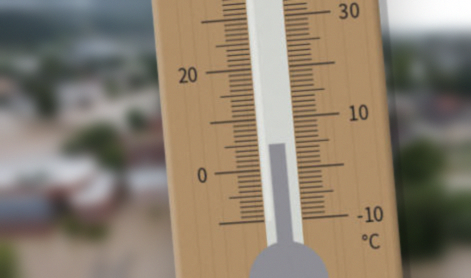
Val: 5
